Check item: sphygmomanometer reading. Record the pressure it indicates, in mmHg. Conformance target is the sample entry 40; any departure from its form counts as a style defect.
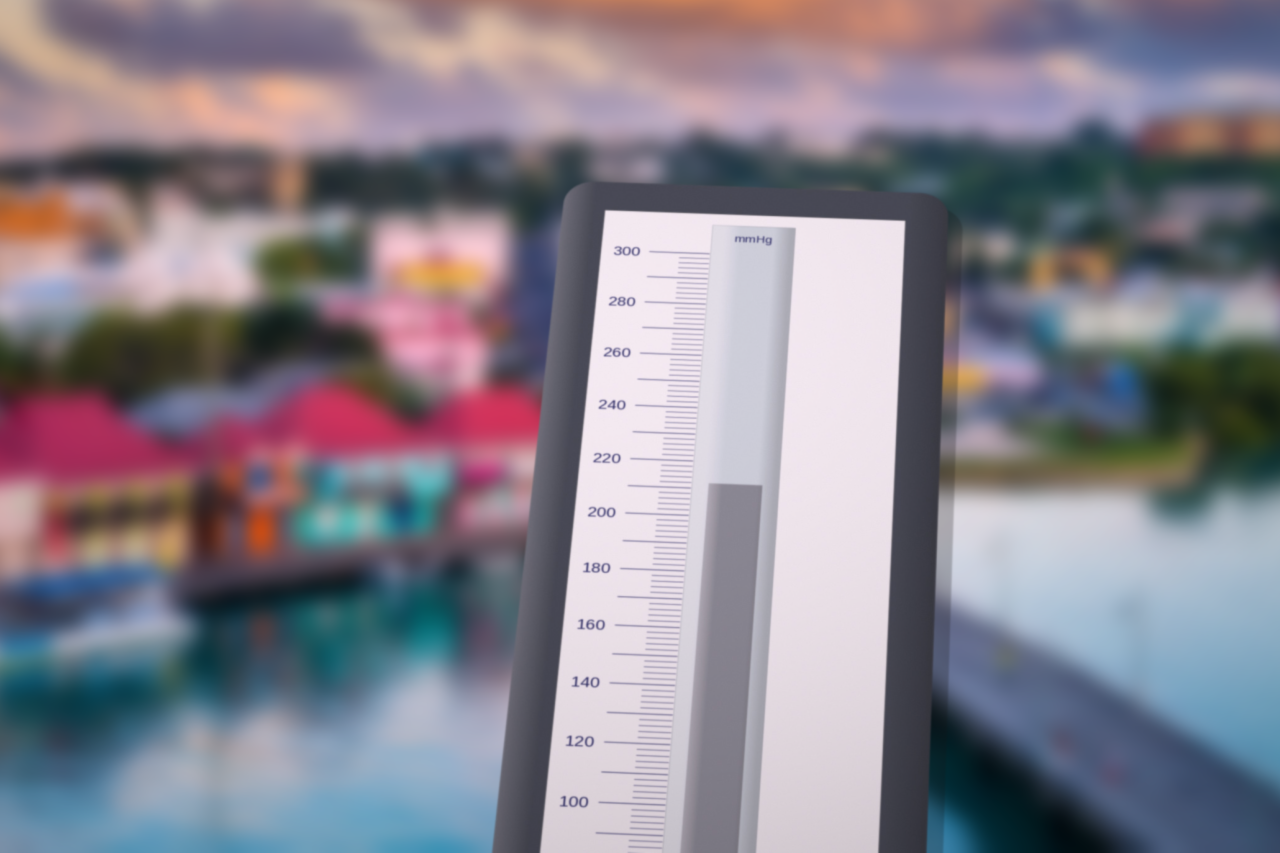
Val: 212
